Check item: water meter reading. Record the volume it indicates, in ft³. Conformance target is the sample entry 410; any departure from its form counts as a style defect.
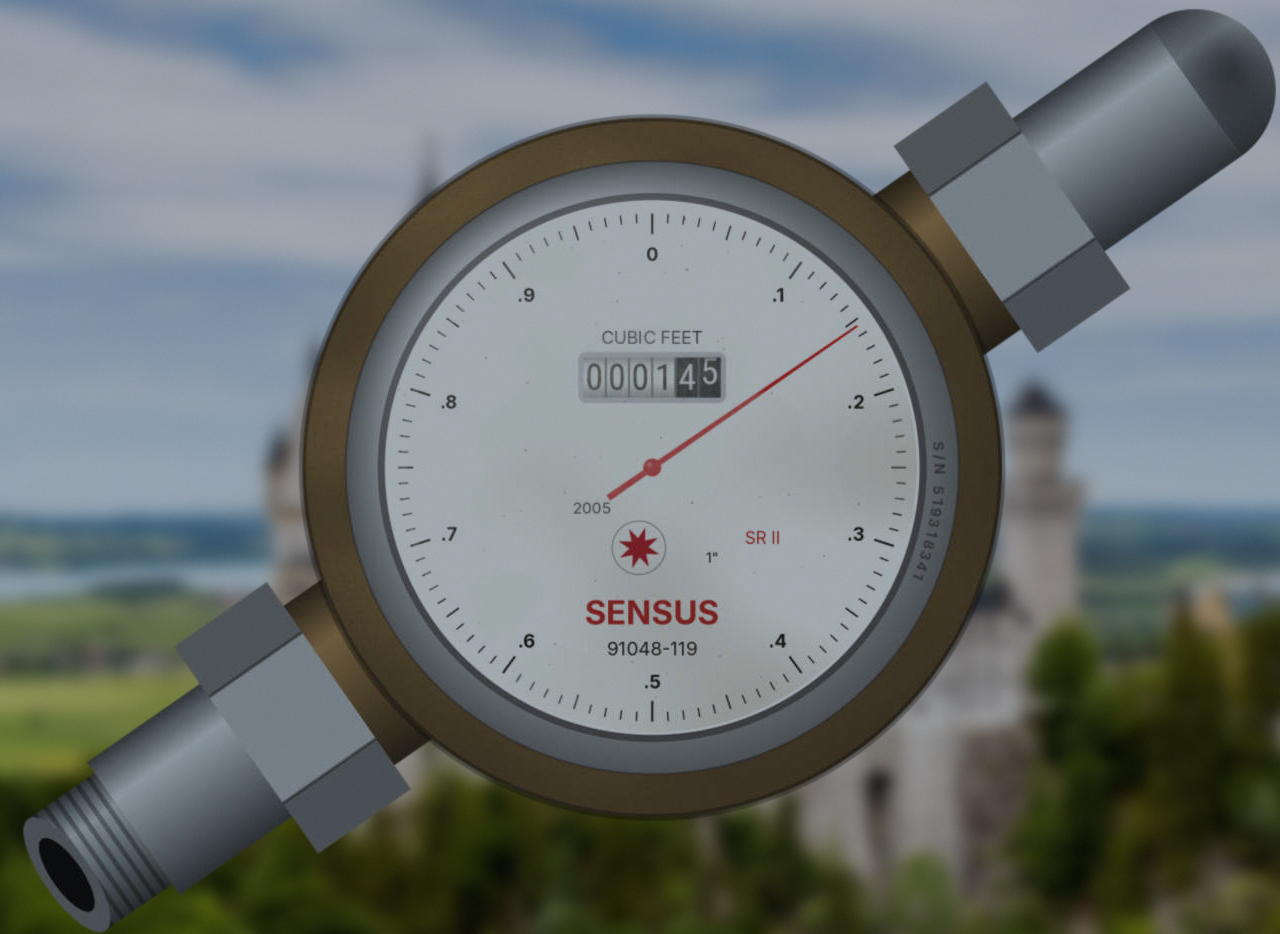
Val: 145.15
